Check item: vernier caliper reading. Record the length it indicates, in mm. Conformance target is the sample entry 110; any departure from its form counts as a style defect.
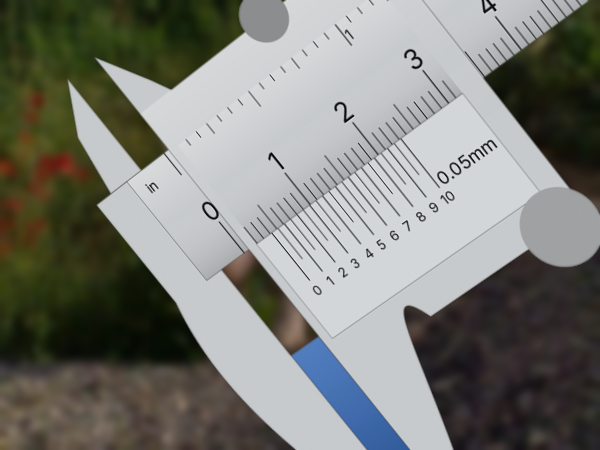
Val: 4.2
